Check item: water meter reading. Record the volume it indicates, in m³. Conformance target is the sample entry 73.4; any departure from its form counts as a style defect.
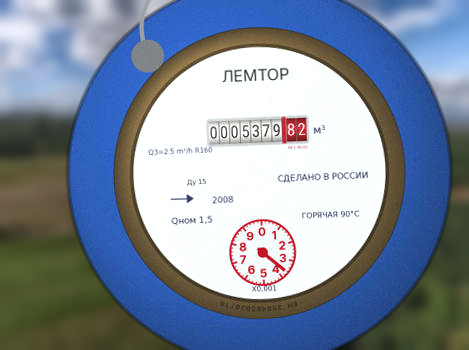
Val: 5379.823
